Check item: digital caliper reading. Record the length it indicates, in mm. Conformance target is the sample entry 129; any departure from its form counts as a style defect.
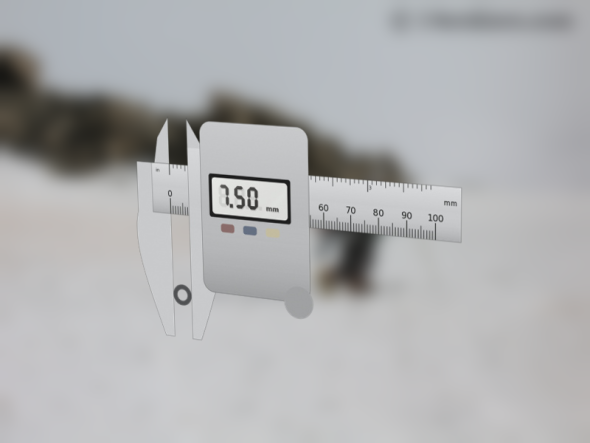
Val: 7.50
